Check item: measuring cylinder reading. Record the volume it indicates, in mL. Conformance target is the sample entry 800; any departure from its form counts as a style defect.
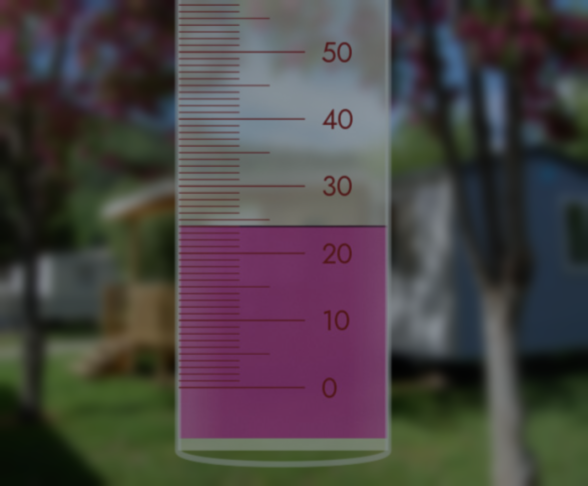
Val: 24
